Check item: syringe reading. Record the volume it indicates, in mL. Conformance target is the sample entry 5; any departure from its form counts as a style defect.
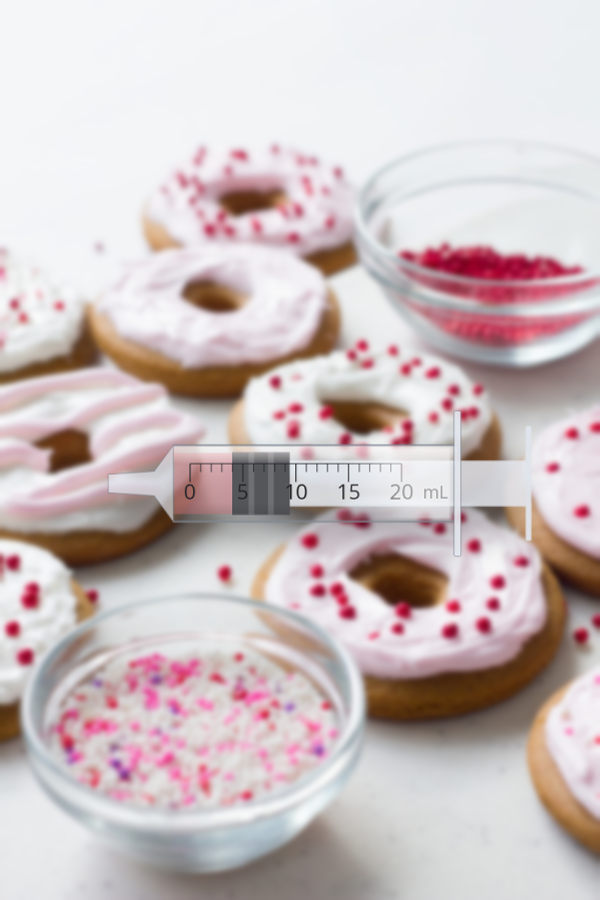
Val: 4
